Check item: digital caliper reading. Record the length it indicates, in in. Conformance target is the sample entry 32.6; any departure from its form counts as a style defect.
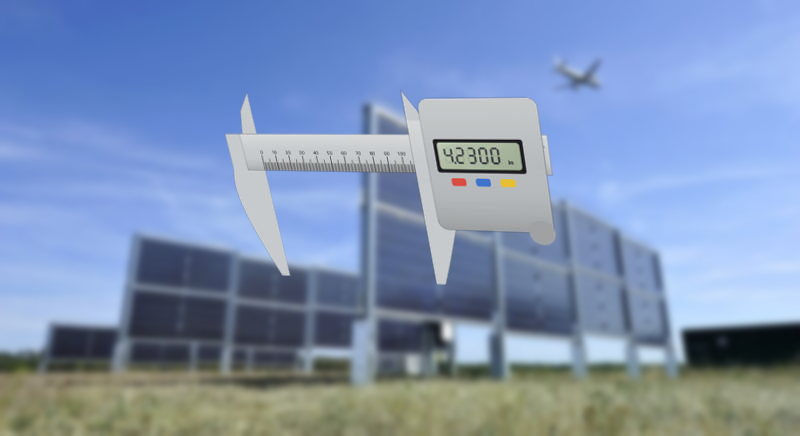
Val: 4.2300
